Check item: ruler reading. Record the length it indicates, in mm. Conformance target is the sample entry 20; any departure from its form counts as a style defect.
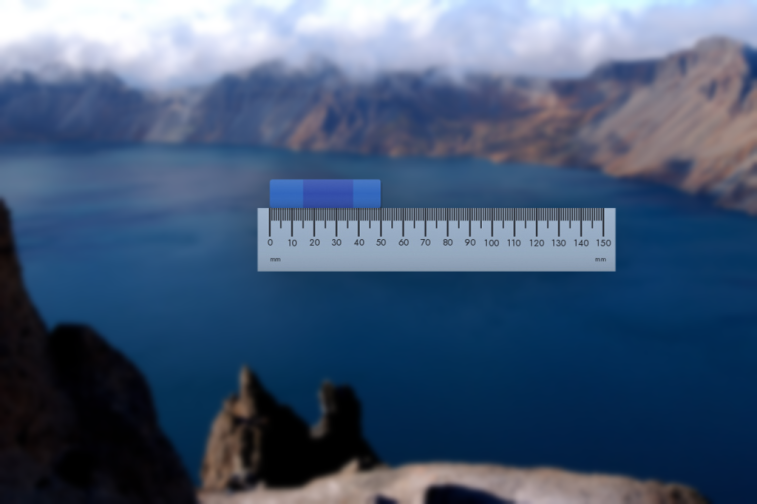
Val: 50
